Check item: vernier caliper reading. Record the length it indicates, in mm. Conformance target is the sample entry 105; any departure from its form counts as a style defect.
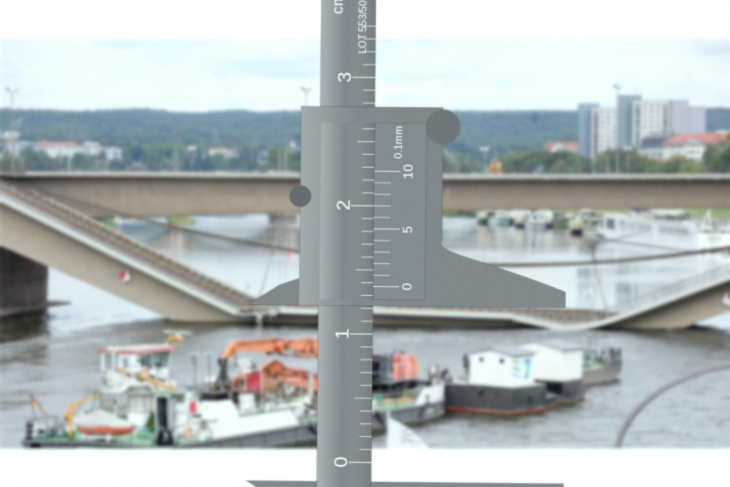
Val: 13.7
